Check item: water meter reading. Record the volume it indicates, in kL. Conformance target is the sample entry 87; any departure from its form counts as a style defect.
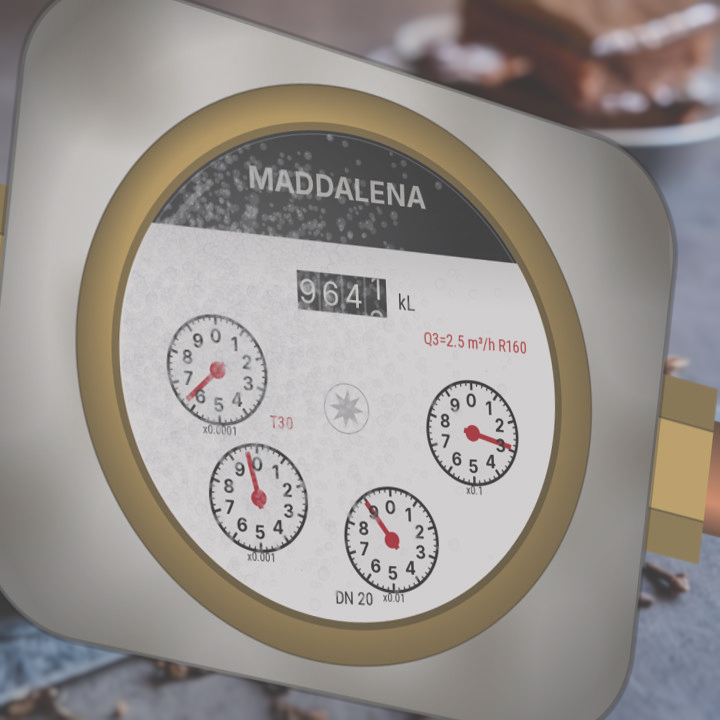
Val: 9641.2896
